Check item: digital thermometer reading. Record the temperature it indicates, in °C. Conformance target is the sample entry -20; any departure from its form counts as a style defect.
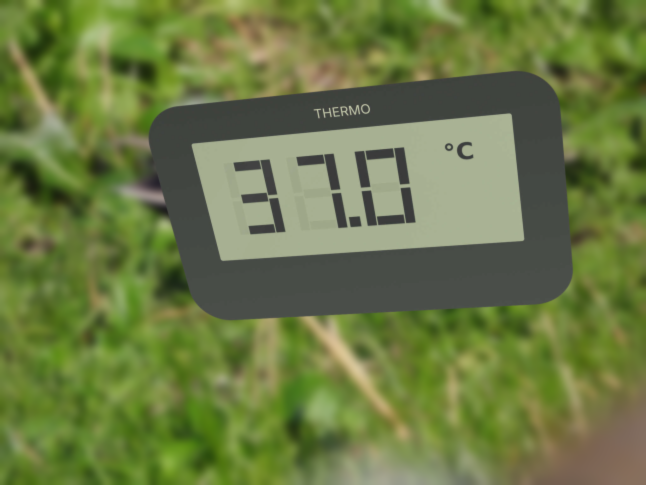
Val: 37.0
